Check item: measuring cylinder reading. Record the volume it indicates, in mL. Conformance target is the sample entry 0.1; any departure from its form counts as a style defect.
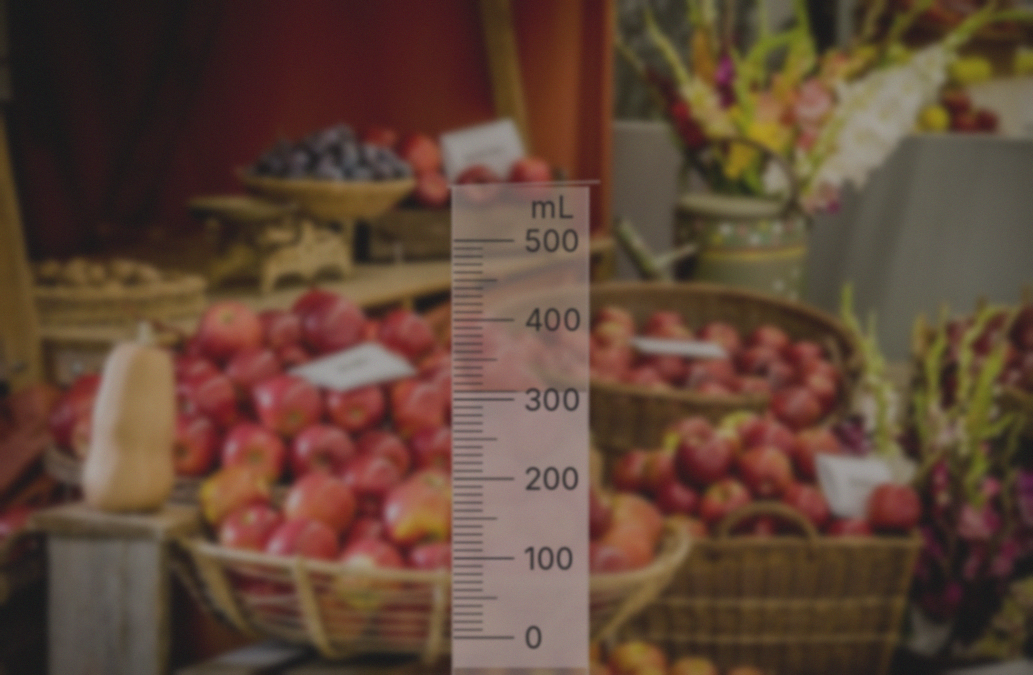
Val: 310
